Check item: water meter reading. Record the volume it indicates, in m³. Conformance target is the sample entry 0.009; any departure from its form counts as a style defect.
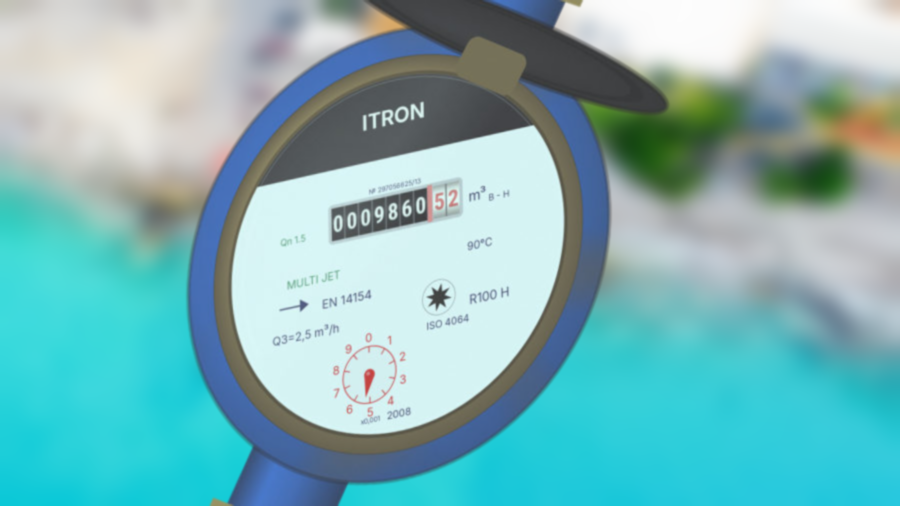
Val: 9860.525
